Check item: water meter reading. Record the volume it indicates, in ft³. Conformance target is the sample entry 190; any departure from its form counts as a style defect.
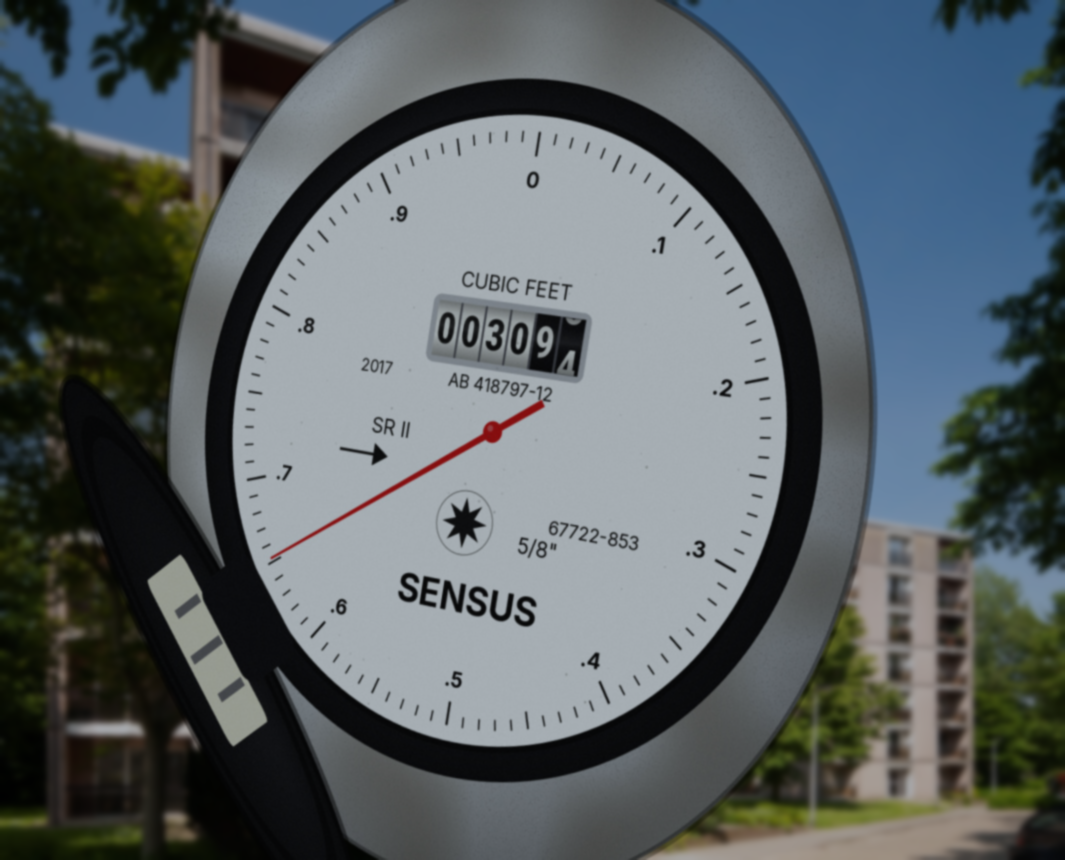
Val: 3093.65
